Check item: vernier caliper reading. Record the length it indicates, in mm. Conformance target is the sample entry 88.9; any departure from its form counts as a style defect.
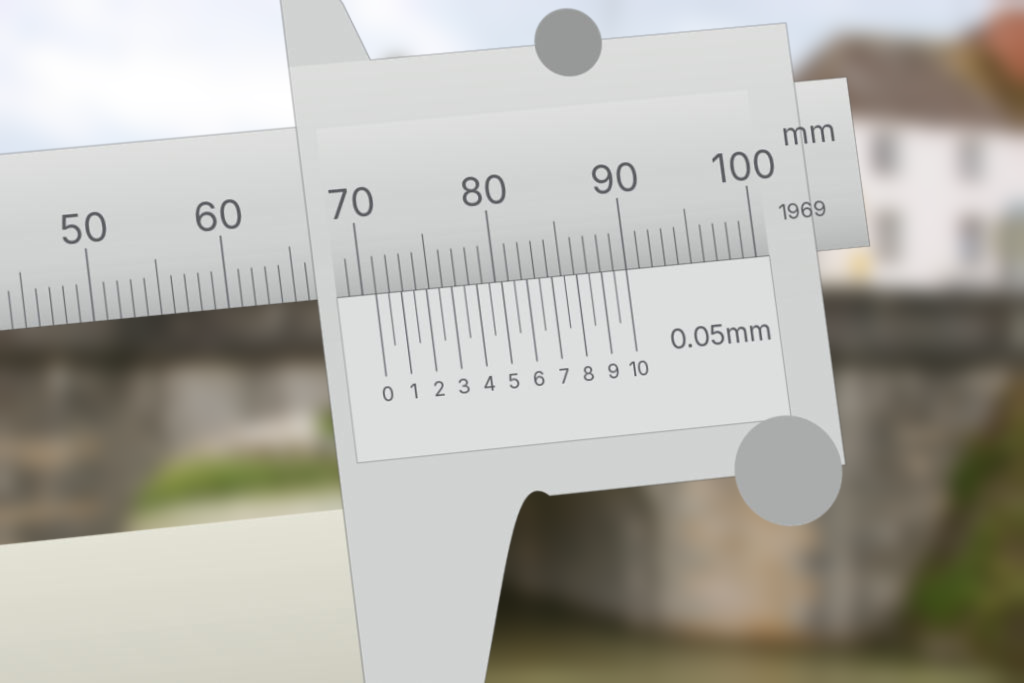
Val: 71.0
